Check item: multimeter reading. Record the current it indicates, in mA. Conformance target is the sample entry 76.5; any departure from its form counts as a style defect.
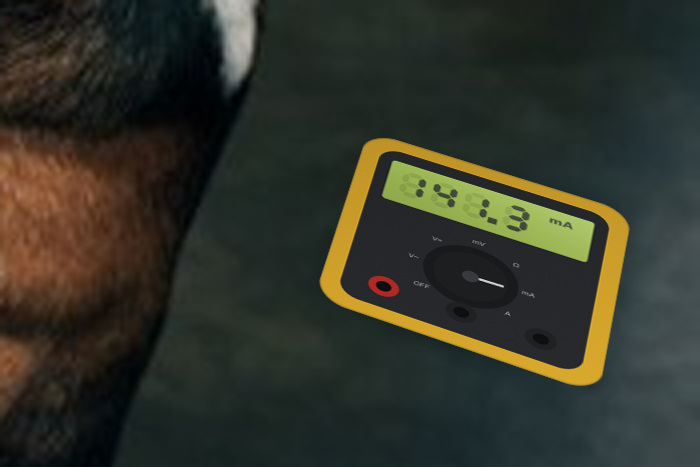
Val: 141.3
